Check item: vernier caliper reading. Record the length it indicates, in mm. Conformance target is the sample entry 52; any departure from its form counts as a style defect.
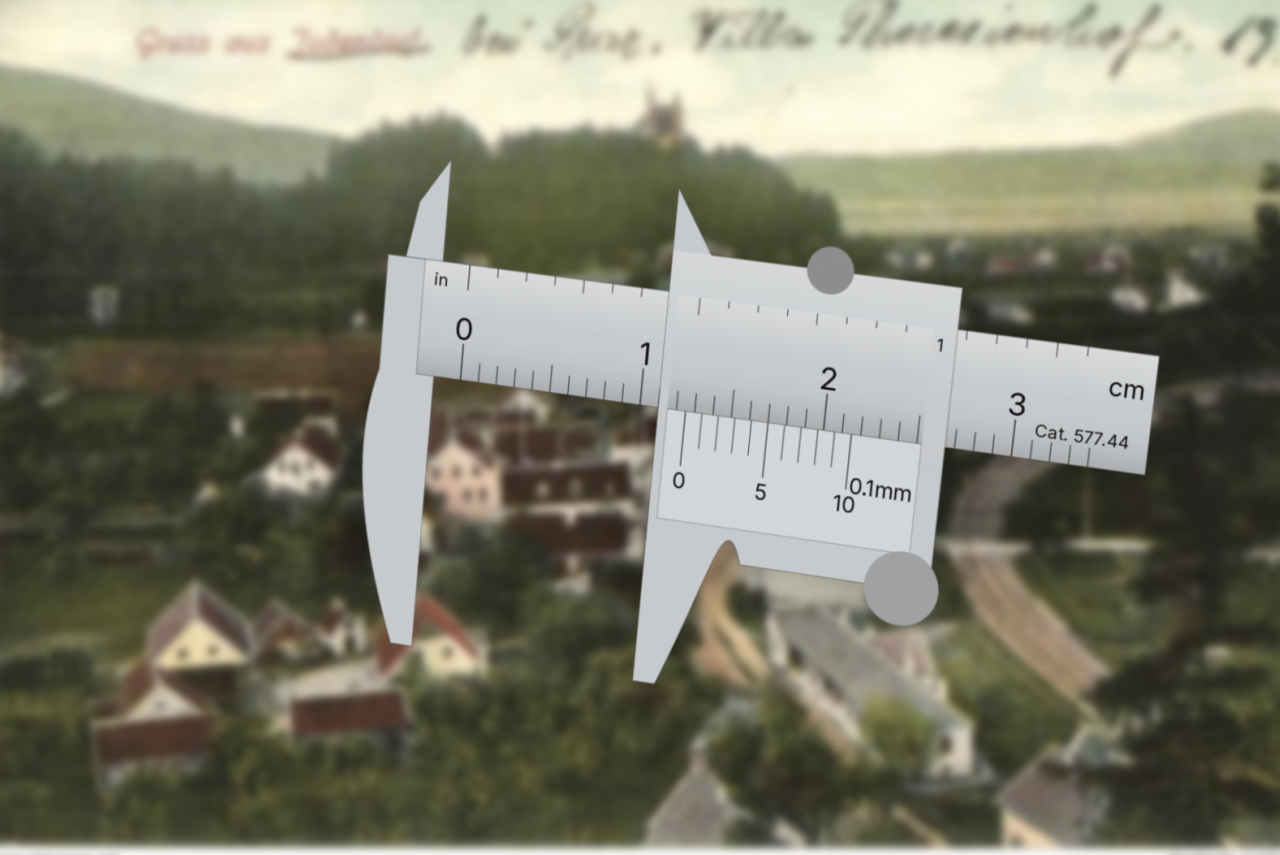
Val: 12.5
